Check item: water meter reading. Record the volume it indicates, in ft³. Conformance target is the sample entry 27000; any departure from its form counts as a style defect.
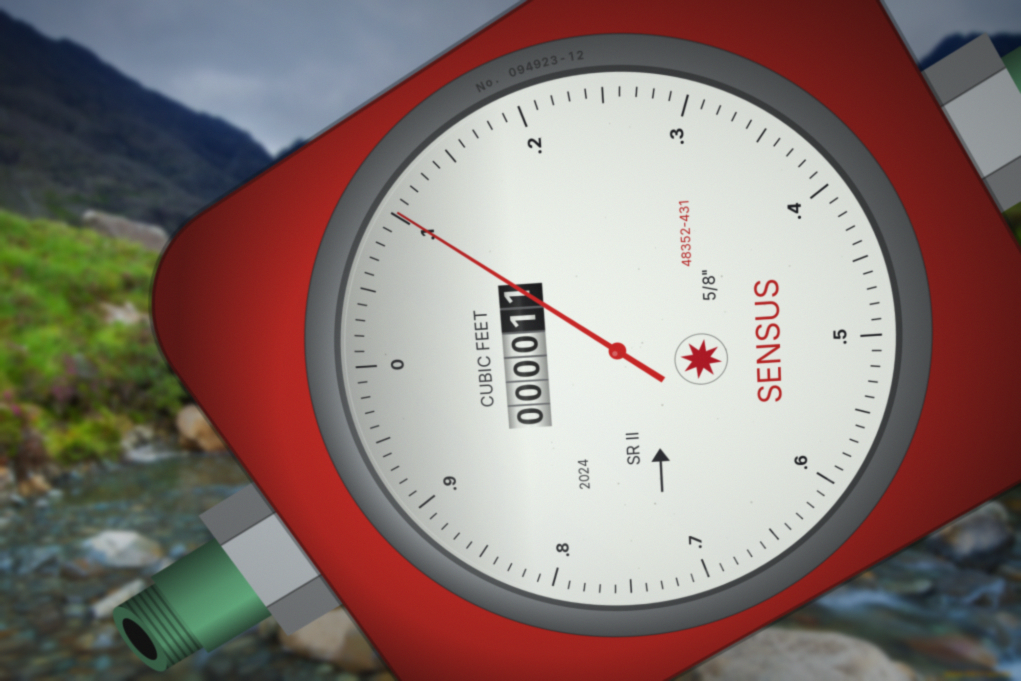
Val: 11.10
